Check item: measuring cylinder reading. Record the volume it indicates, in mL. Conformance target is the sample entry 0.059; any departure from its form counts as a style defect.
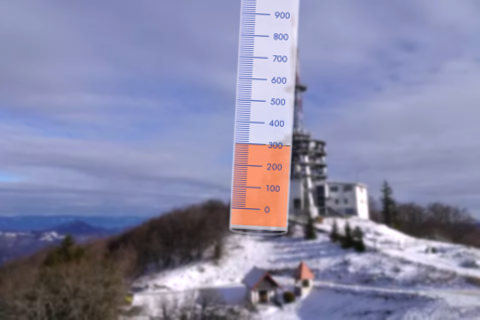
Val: 300
